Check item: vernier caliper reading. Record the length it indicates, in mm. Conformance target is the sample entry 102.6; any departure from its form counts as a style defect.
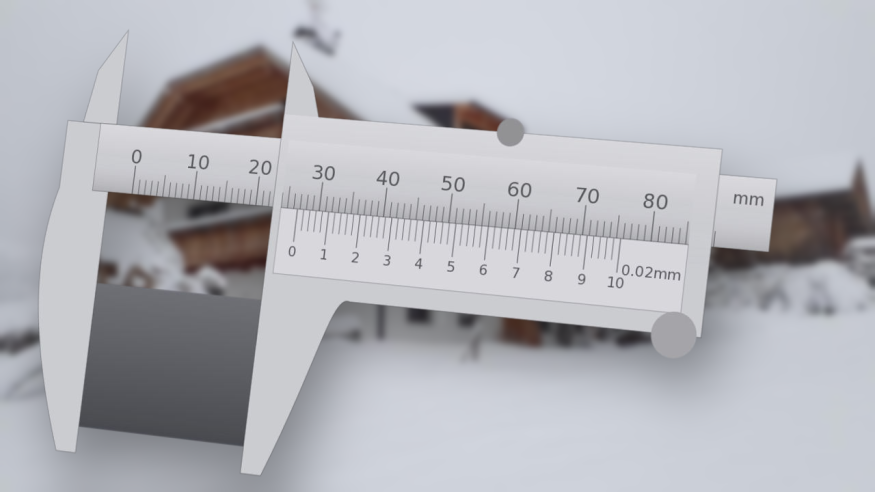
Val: 26.6
